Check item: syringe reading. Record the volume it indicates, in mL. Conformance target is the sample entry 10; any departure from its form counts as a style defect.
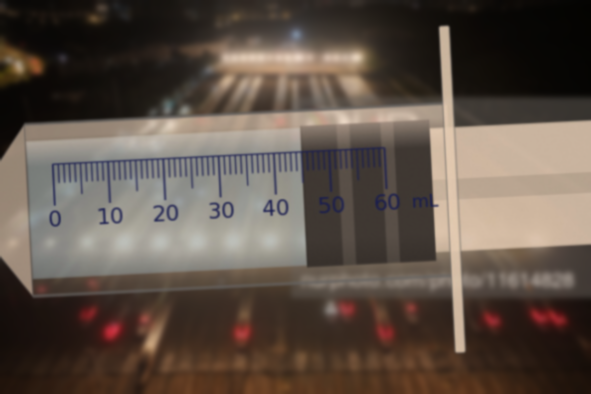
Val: 45
